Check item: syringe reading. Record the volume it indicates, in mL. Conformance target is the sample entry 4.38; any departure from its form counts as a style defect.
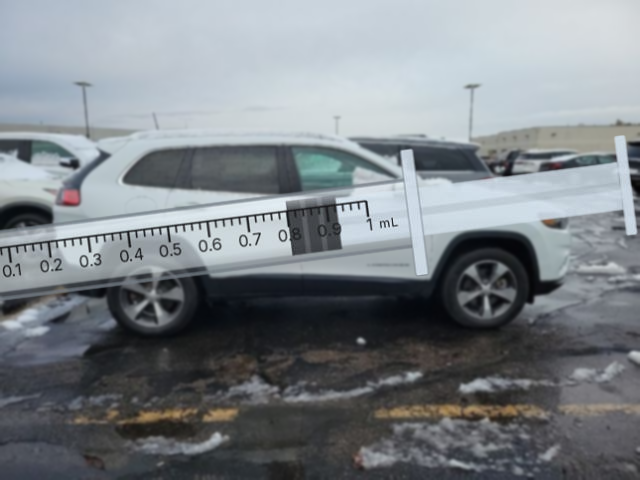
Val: 0.8
